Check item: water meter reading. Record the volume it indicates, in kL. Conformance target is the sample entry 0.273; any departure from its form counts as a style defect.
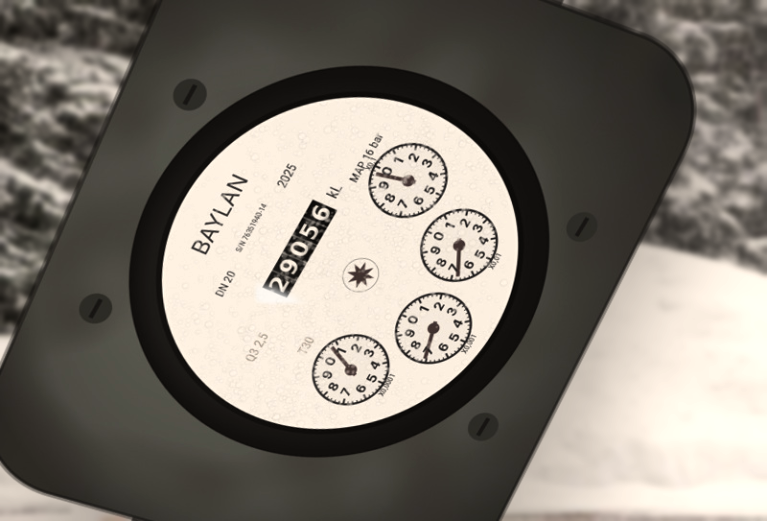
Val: 29055.9670
